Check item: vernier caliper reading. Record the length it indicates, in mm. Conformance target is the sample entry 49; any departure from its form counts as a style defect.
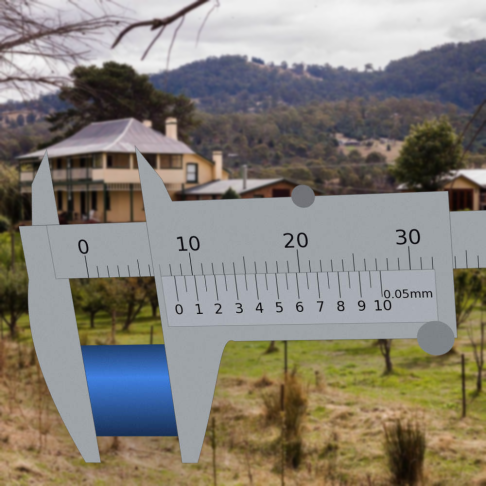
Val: 8.3
